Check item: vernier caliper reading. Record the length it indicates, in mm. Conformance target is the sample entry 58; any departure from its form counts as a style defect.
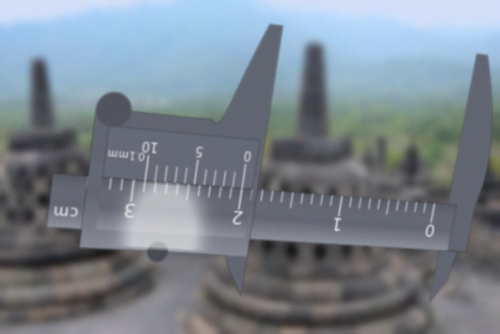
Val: 20.0
